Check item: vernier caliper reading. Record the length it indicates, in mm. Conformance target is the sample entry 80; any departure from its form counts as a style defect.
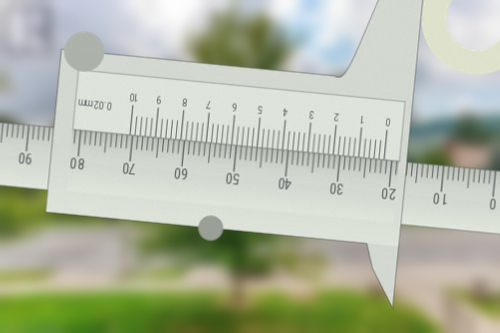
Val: 21.5
